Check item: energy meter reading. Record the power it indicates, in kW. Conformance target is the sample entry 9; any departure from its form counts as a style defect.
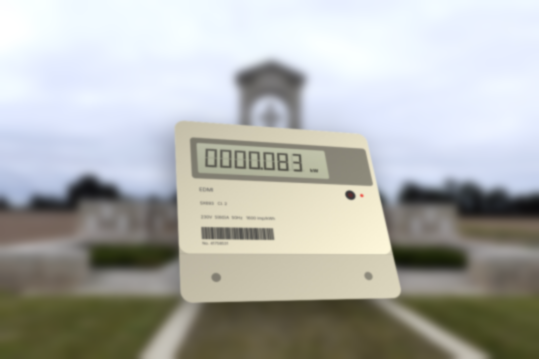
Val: 0.083
